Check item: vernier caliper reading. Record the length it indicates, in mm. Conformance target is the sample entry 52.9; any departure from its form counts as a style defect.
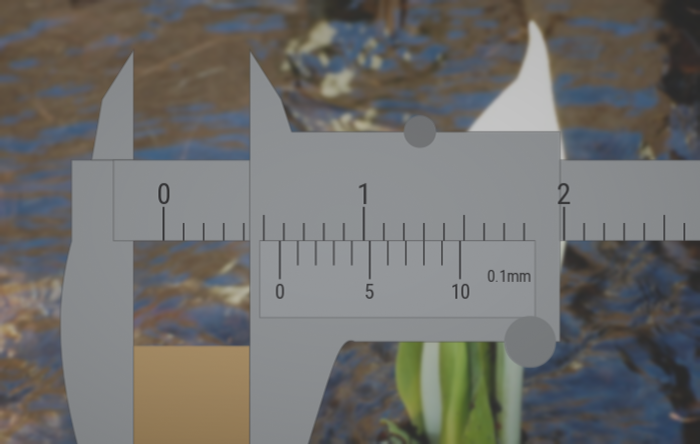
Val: 5.8
